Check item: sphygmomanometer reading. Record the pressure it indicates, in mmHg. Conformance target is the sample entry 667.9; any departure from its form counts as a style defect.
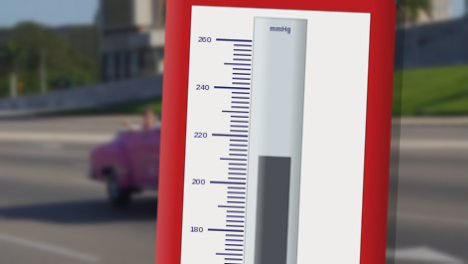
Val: 212
